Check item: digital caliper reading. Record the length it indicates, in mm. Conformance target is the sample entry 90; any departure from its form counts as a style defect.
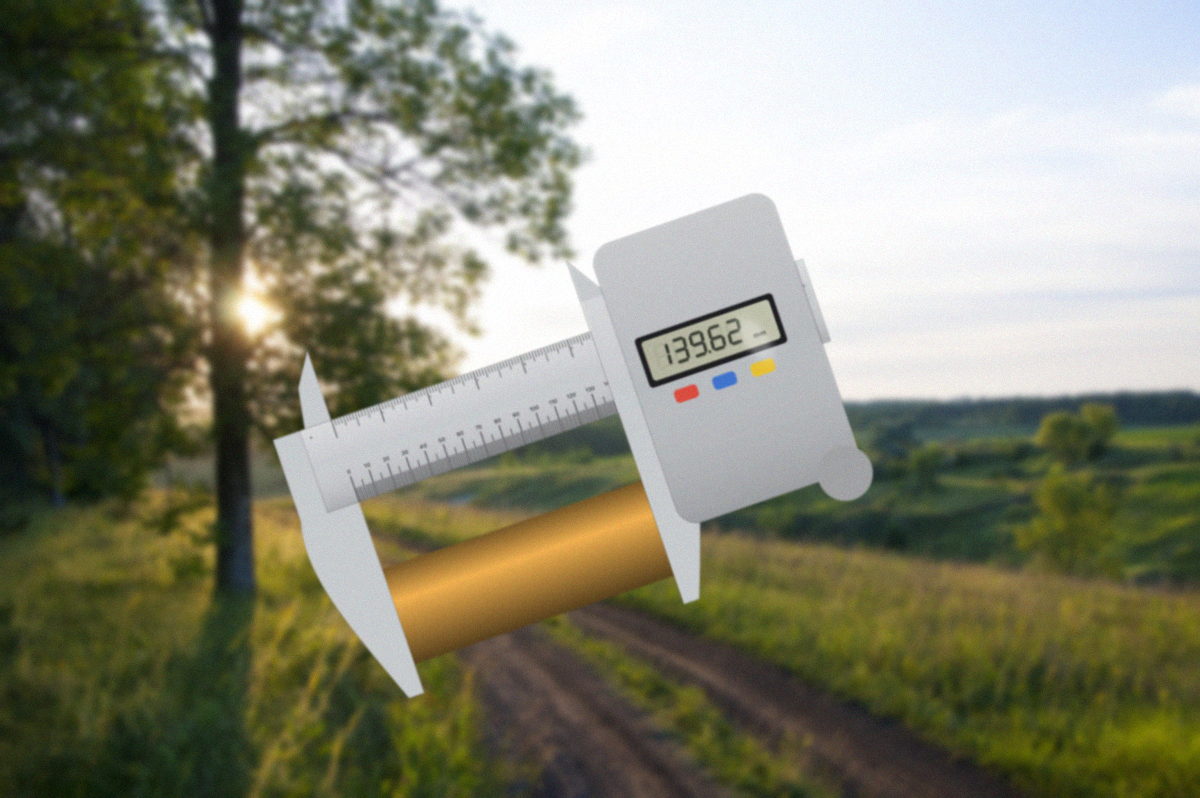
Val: 139.62
